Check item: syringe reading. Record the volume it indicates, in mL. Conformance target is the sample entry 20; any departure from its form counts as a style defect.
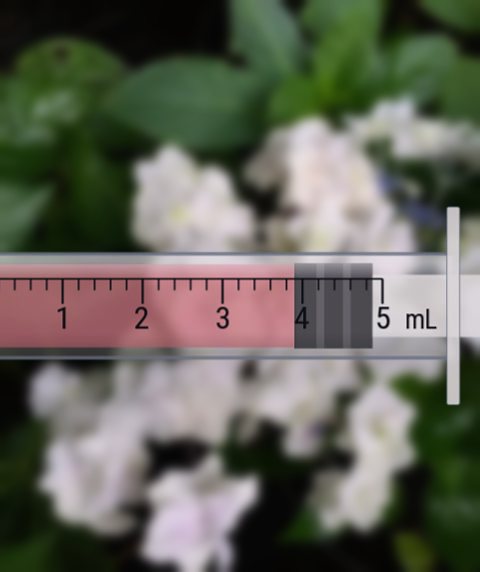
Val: 3.9
